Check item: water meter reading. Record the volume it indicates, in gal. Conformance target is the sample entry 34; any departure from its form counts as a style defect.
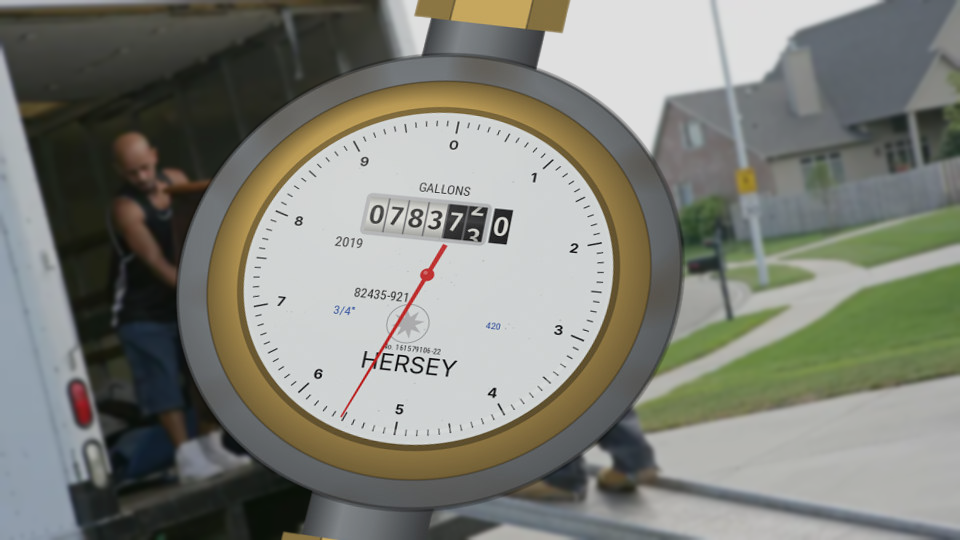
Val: 783725.5
